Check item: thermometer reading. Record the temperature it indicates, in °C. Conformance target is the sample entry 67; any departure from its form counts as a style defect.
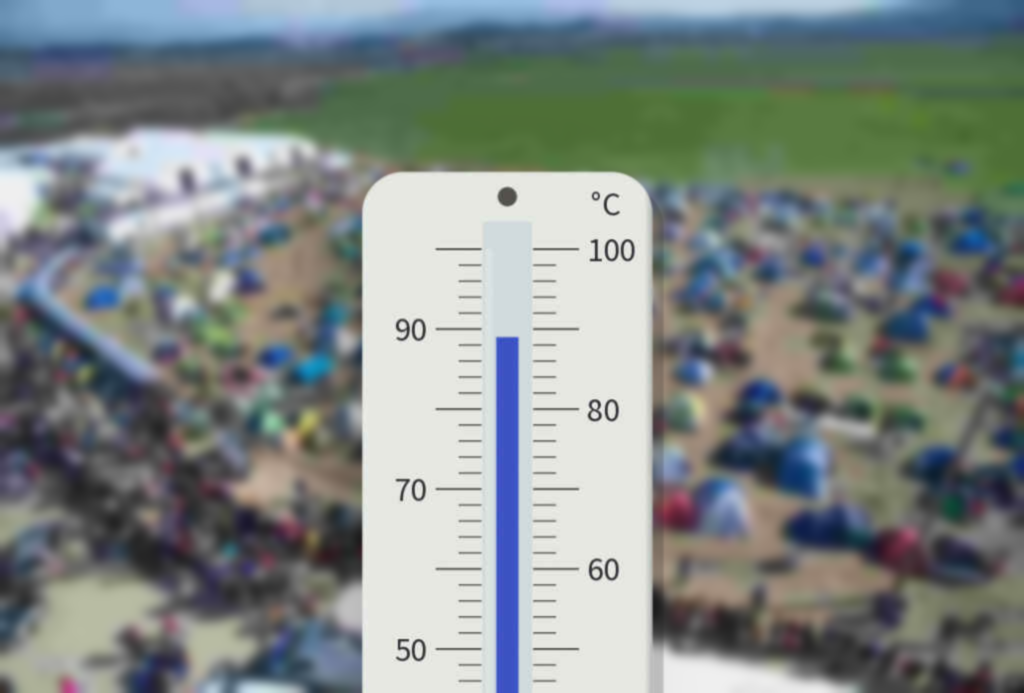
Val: 89
